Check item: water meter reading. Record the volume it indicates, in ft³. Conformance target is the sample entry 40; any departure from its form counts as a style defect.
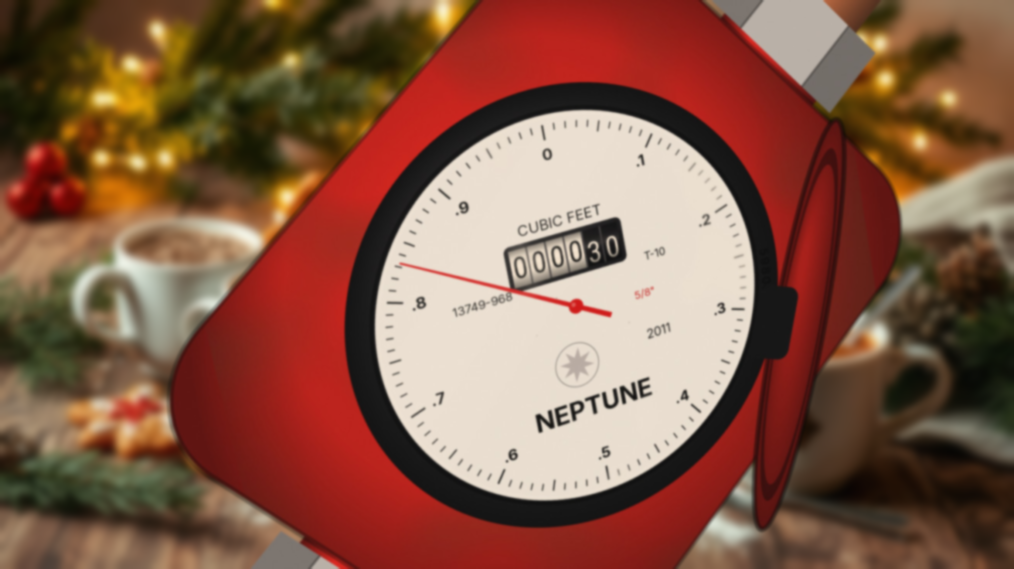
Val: 29.83
